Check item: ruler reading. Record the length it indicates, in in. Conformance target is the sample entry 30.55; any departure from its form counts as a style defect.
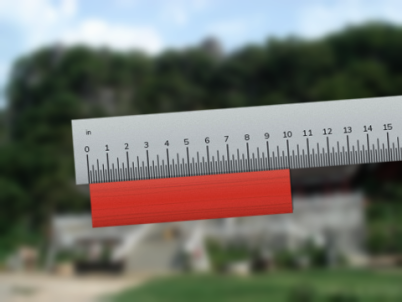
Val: 10
